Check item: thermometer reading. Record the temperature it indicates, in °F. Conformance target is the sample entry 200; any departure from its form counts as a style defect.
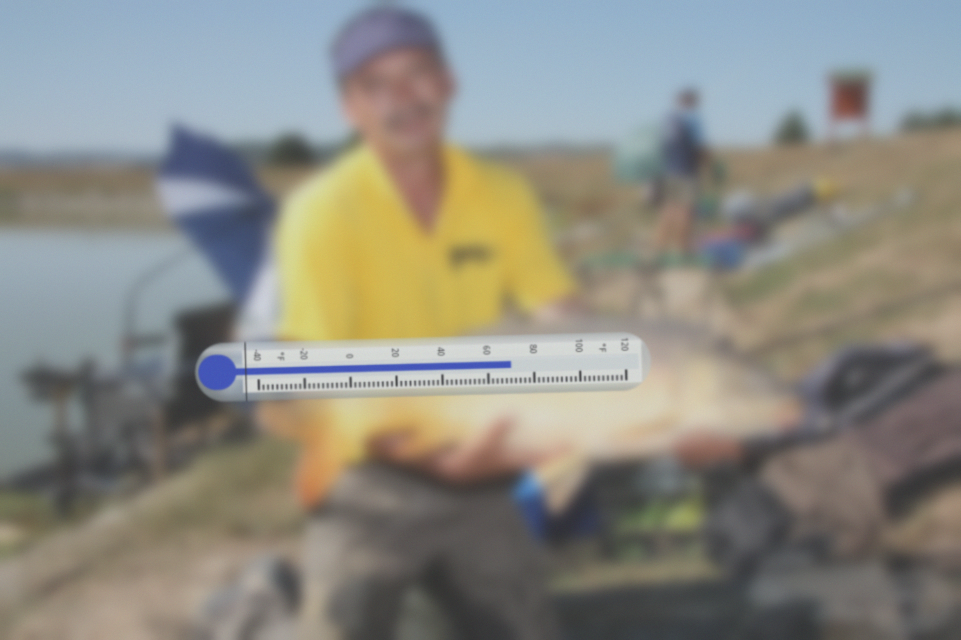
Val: 70
